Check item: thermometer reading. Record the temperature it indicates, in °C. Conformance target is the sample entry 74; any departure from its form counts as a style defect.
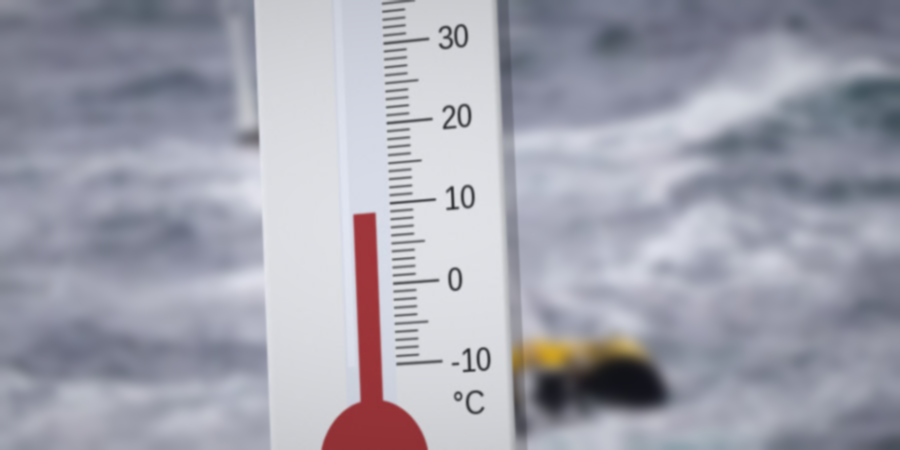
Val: 9
